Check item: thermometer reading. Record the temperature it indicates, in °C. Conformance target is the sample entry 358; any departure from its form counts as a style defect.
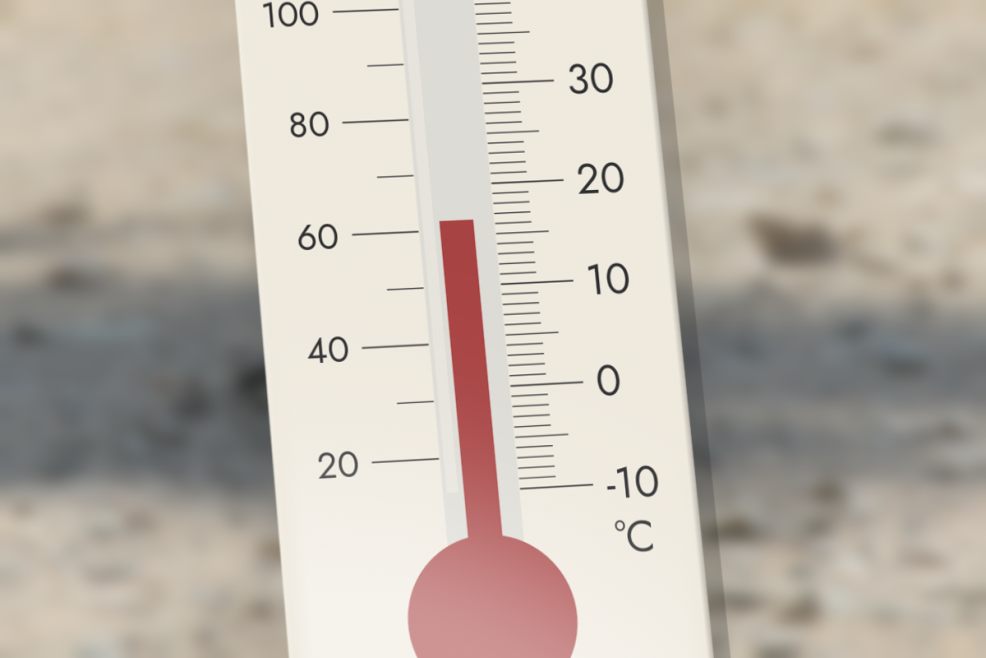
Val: 16.5
